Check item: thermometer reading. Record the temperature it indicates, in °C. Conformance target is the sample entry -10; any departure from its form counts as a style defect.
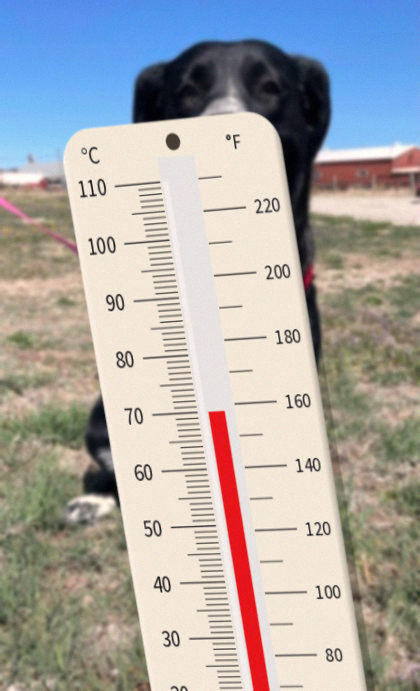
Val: 70
